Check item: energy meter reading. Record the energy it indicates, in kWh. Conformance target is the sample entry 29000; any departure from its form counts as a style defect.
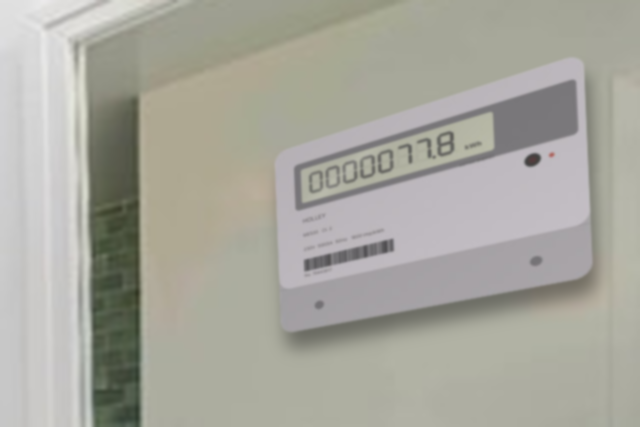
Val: 77.8
